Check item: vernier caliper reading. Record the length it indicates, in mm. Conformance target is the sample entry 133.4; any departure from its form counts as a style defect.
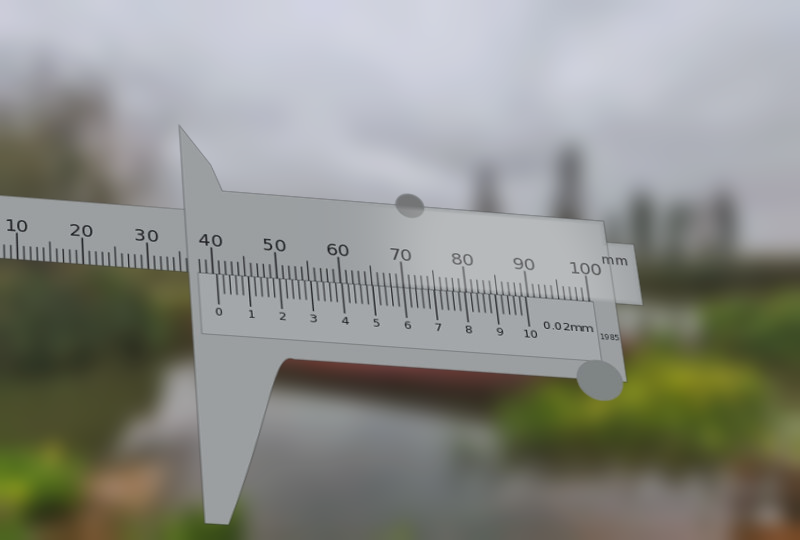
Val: 40.6
